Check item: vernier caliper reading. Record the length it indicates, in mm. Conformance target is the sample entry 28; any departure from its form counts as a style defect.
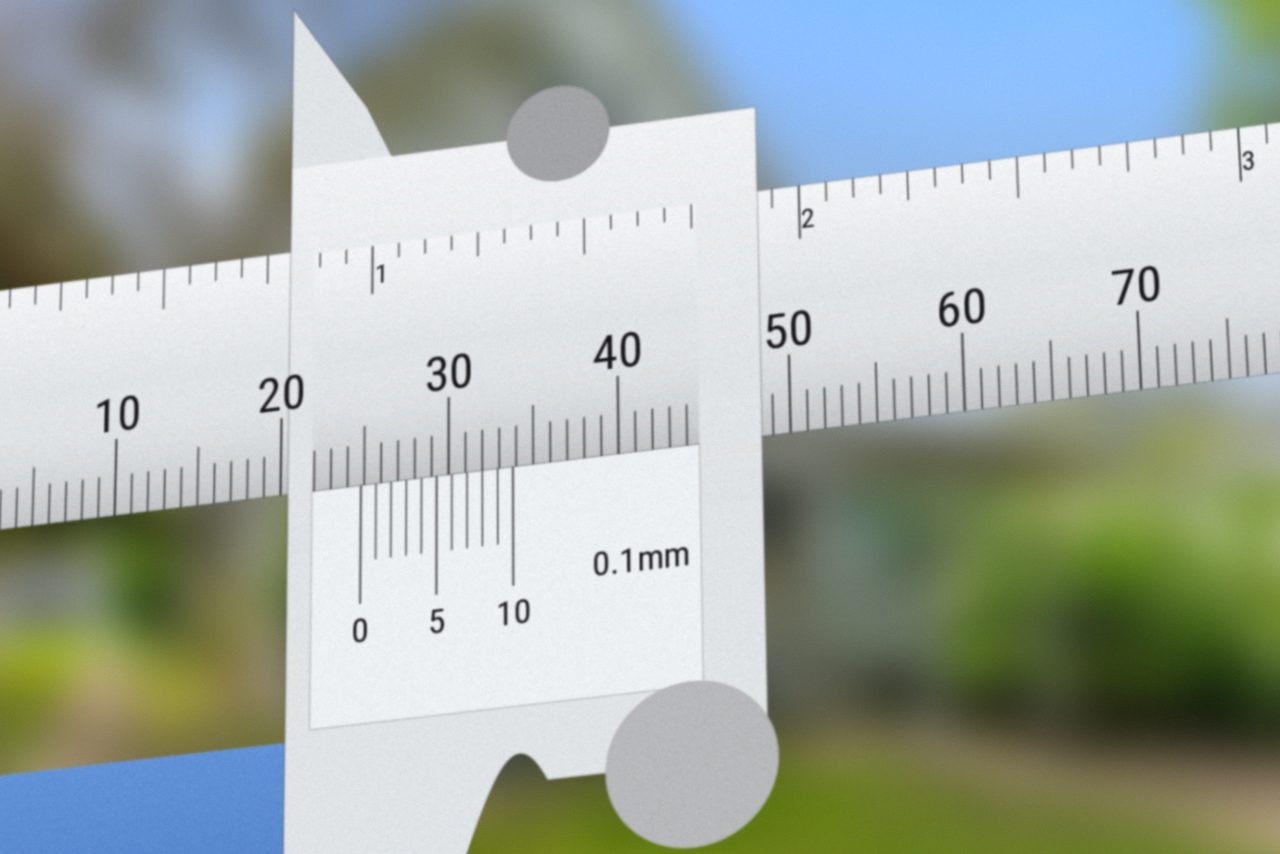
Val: 24.8
